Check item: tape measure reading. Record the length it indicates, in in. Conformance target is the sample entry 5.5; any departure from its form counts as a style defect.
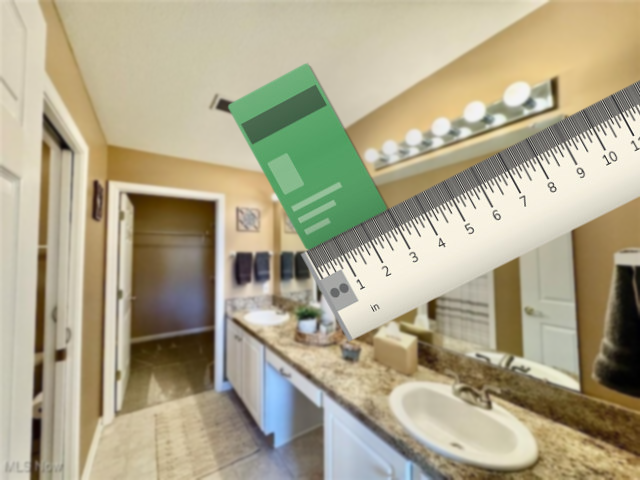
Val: 3
